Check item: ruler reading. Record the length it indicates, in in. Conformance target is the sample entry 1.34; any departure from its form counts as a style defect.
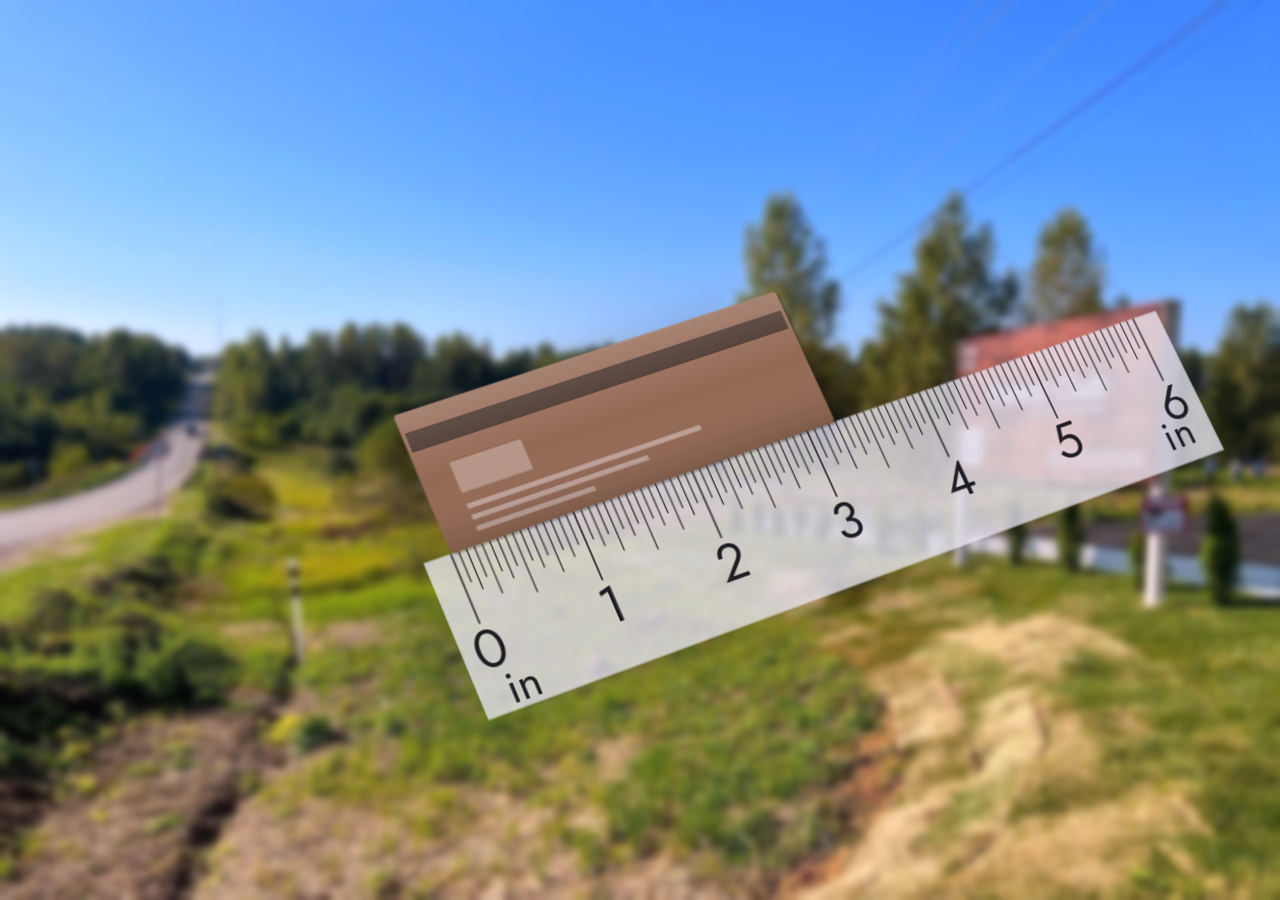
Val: 3.25
